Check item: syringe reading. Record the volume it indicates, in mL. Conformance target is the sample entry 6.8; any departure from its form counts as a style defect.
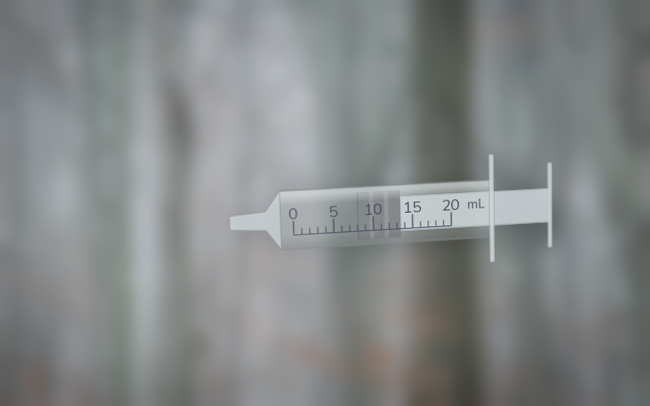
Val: 8
